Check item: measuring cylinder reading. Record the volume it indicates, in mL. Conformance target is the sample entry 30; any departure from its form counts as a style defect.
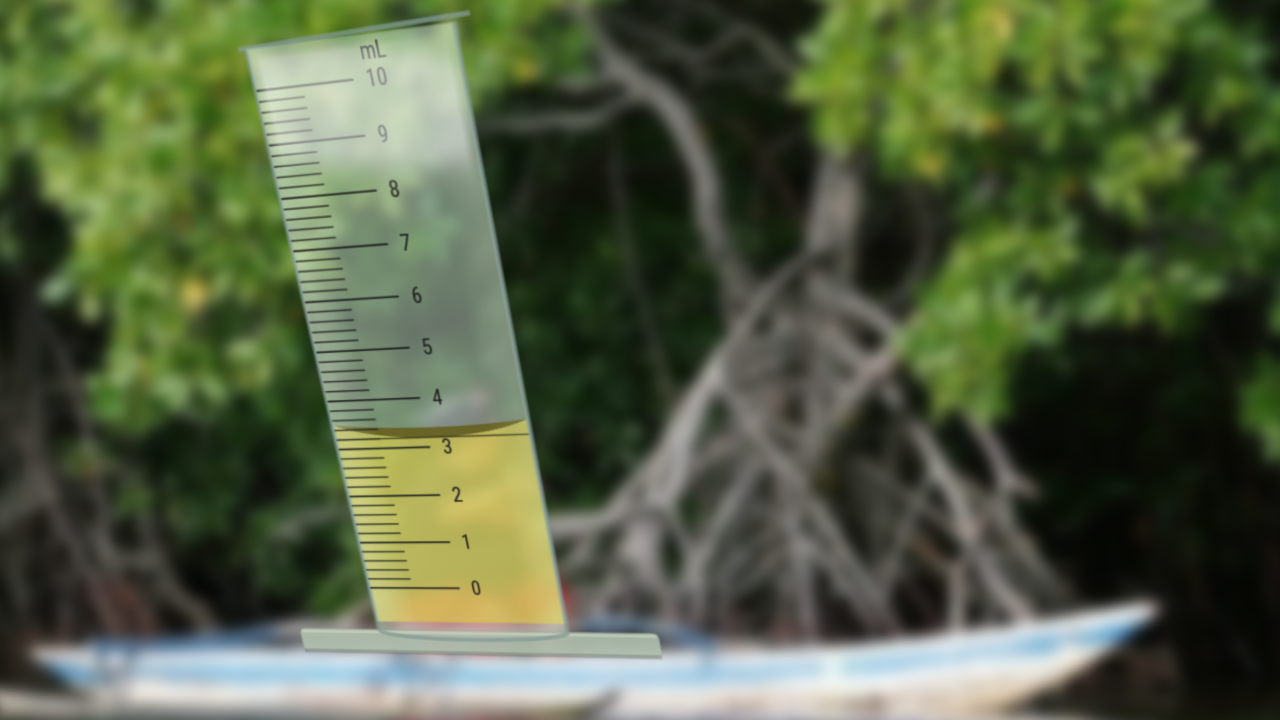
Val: 3.2
